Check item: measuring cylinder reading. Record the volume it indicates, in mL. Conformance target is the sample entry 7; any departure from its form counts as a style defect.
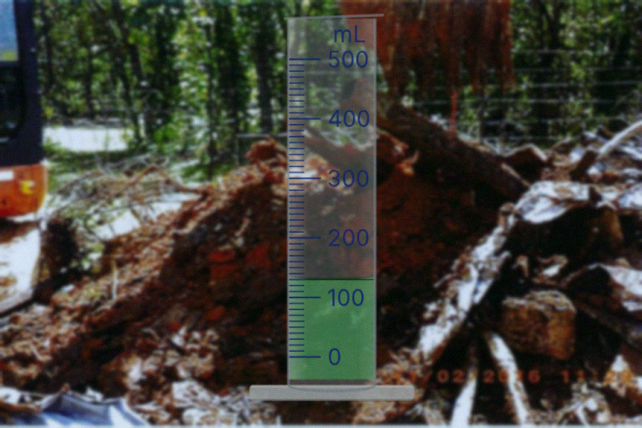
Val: 130
